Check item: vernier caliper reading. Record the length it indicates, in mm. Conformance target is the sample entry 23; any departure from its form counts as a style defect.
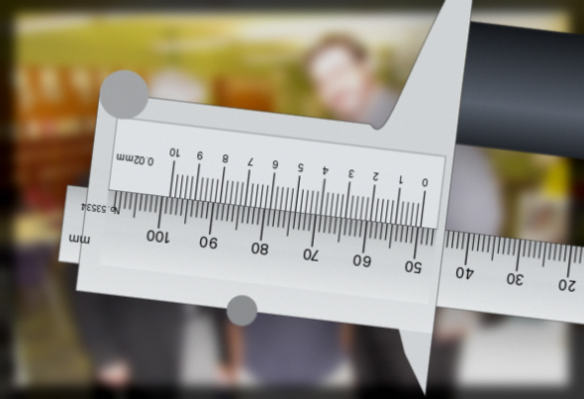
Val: 49.5
